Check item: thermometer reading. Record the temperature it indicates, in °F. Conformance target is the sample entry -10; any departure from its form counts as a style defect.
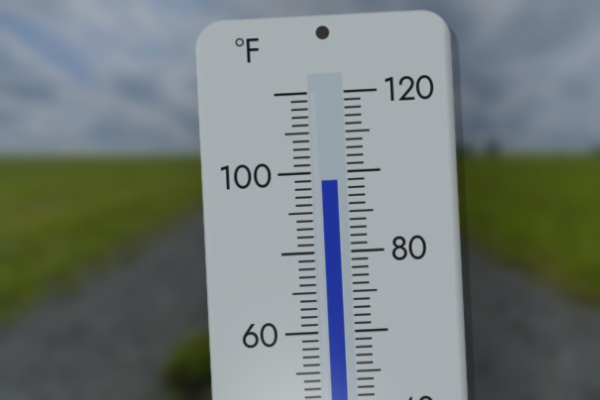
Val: 98
